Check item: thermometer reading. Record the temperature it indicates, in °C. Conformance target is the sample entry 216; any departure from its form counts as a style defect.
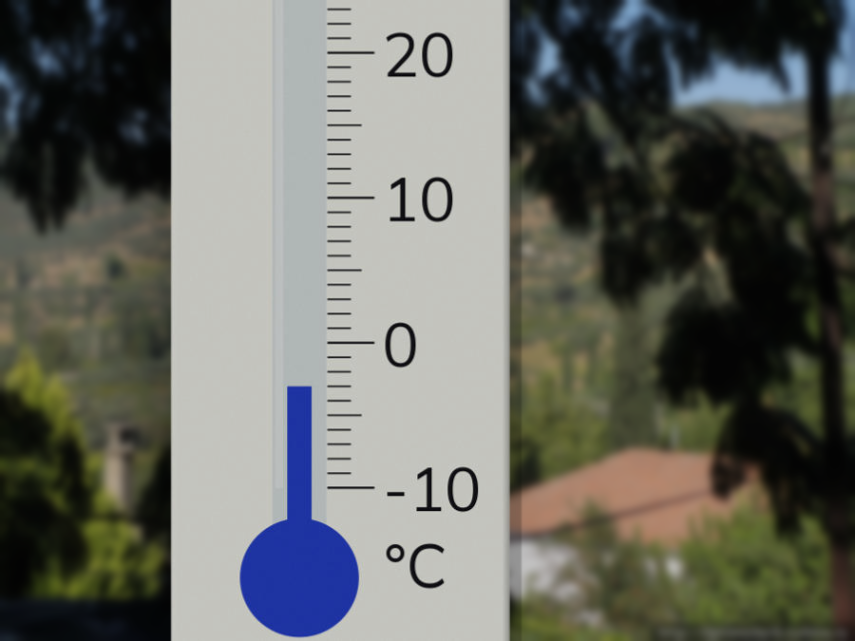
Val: -3
